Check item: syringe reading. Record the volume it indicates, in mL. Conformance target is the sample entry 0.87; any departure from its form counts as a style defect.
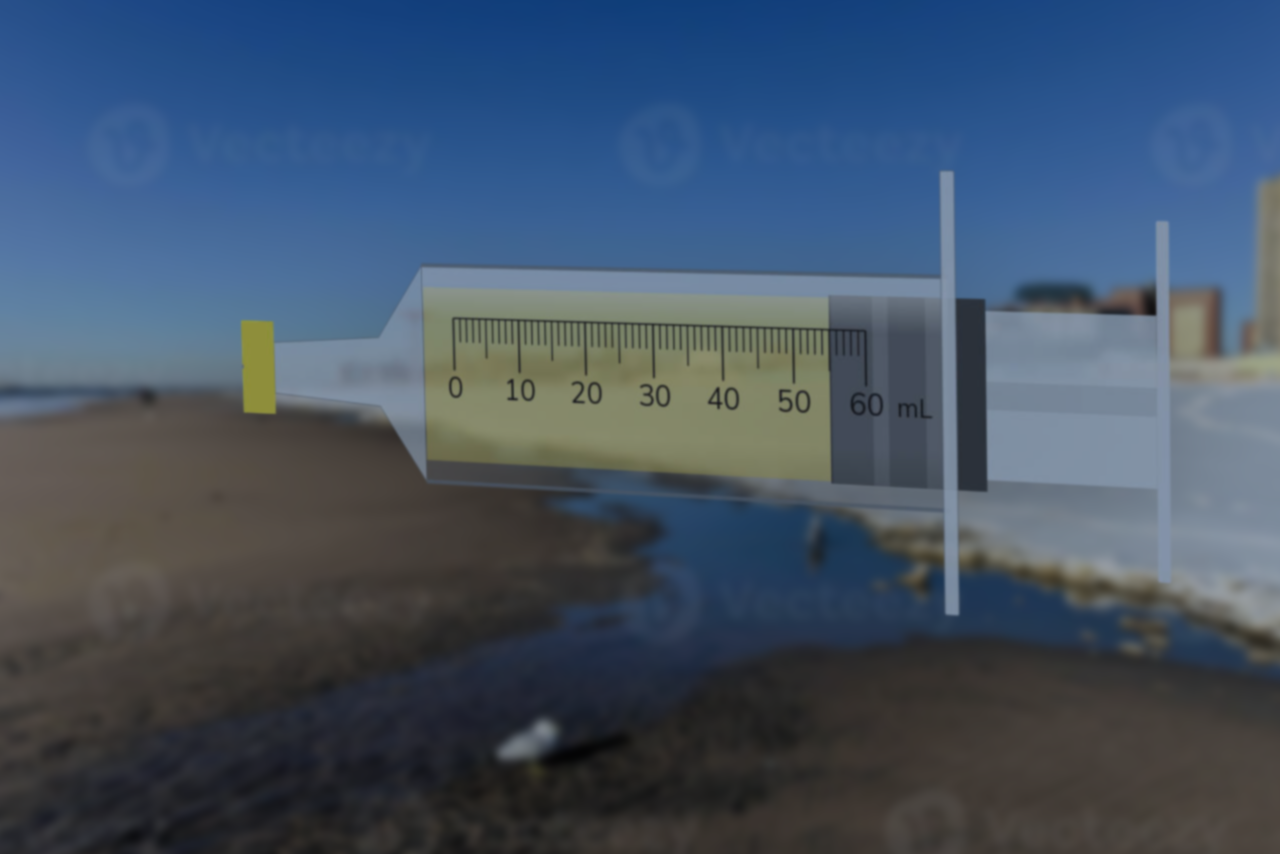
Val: 55
